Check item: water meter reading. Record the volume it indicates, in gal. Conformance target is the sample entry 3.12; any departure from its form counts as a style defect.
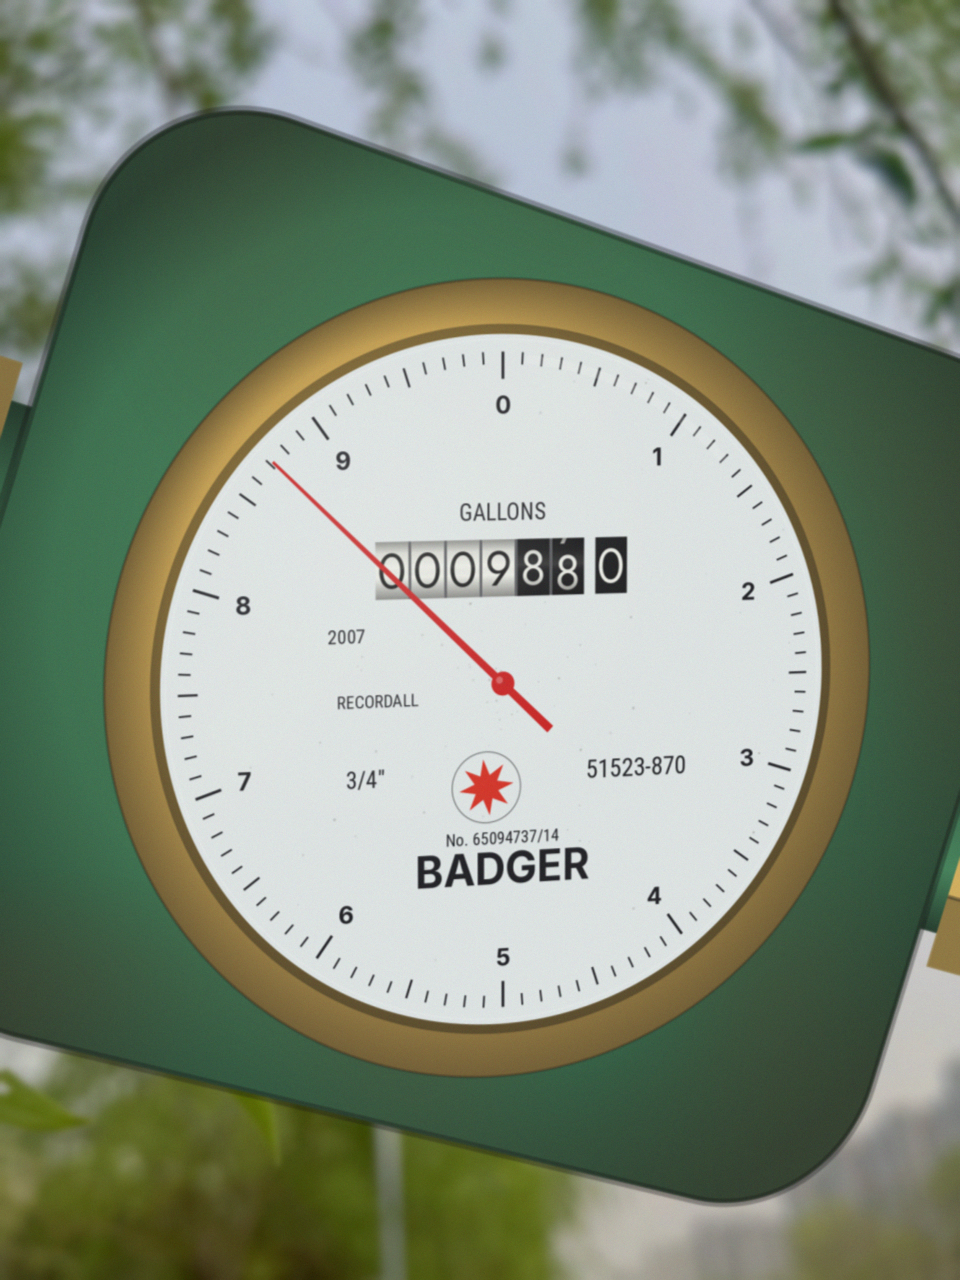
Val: 9878.7
